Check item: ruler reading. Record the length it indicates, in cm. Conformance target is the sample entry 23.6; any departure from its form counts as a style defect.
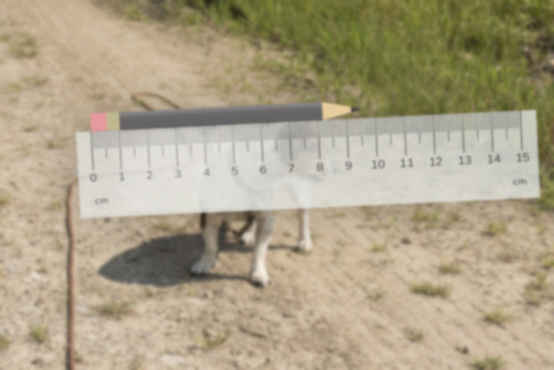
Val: 9.5
